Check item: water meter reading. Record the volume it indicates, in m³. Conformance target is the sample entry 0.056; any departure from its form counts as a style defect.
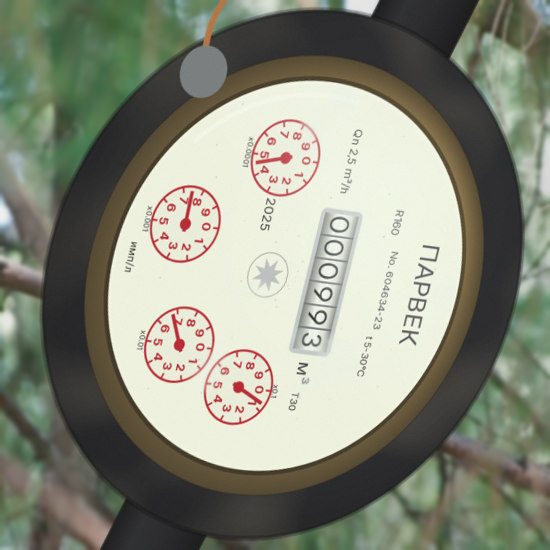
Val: 993.0674
